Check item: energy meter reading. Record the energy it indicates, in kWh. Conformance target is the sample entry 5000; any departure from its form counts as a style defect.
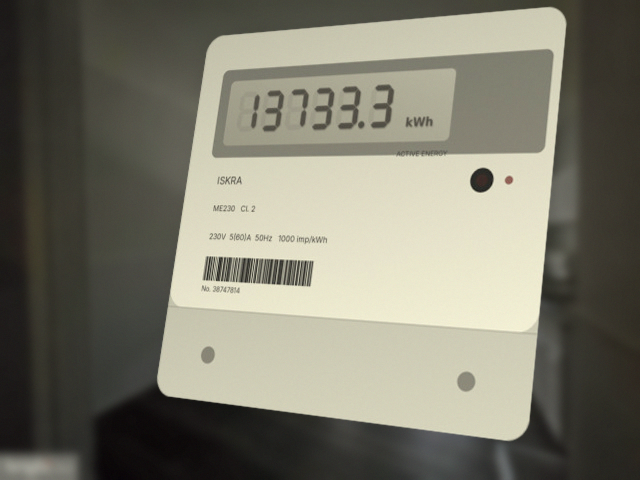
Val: 13733.3
